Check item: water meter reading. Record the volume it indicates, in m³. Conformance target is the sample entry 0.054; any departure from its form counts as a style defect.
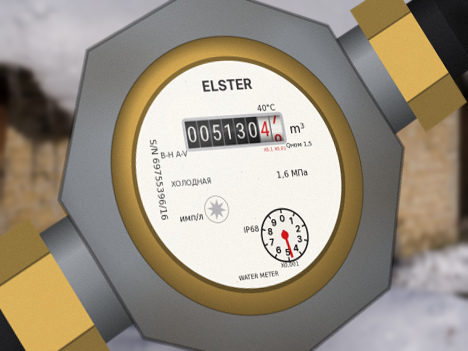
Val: 5130.474
